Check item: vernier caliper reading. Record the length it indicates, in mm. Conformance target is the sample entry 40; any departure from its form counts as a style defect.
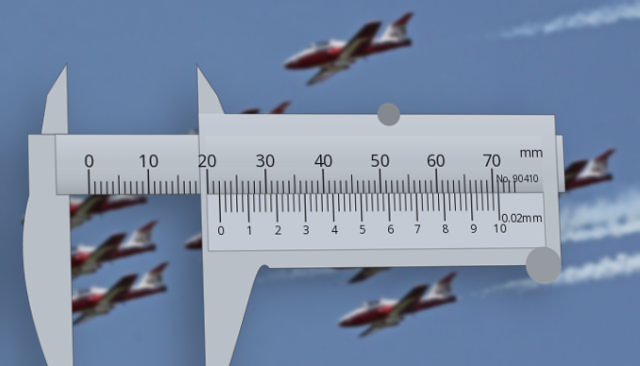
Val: 22.0
